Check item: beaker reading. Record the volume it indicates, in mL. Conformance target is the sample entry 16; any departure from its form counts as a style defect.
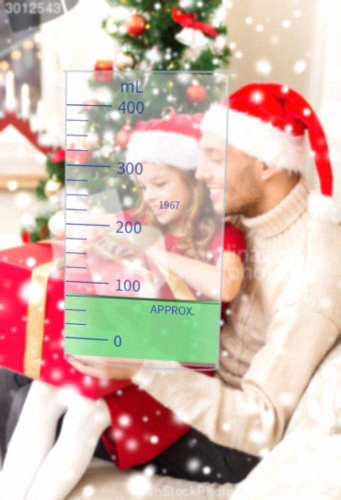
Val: 75
